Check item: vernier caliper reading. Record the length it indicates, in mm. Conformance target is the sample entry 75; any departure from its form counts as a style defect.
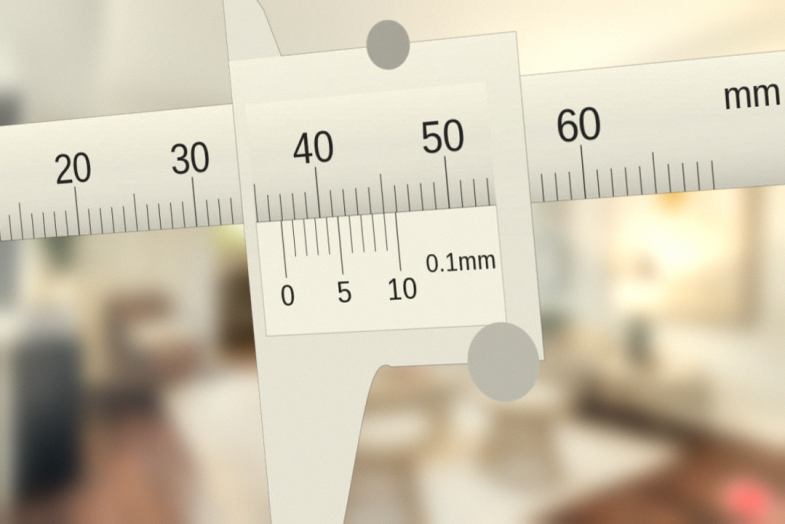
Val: 36.9
